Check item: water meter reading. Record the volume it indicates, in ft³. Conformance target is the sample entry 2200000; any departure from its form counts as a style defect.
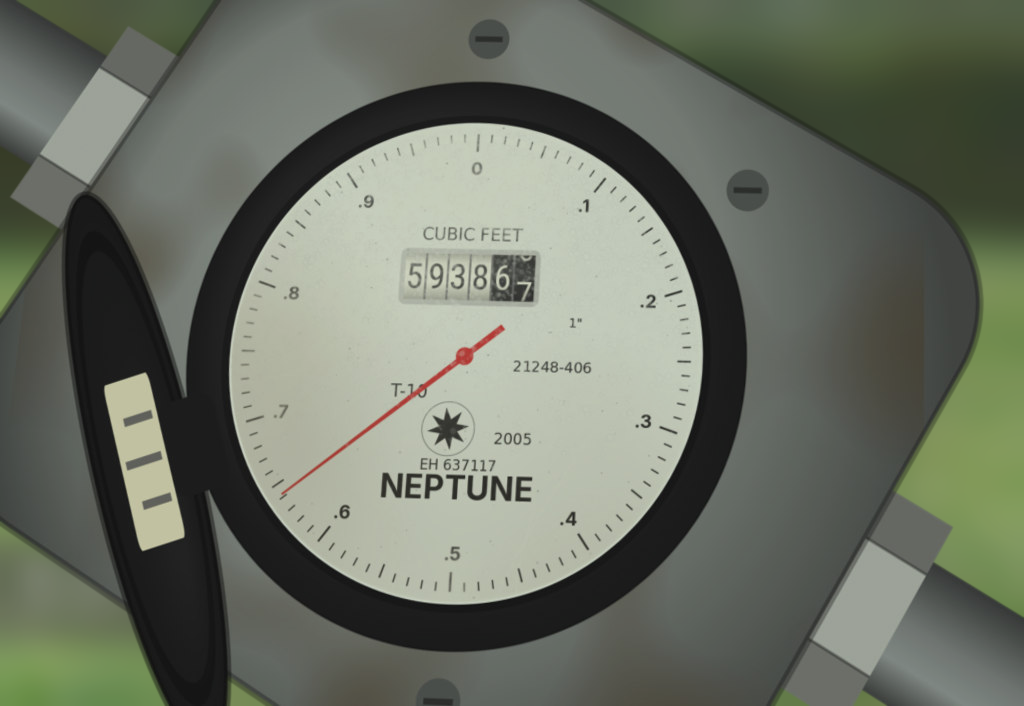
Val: 593866.64
